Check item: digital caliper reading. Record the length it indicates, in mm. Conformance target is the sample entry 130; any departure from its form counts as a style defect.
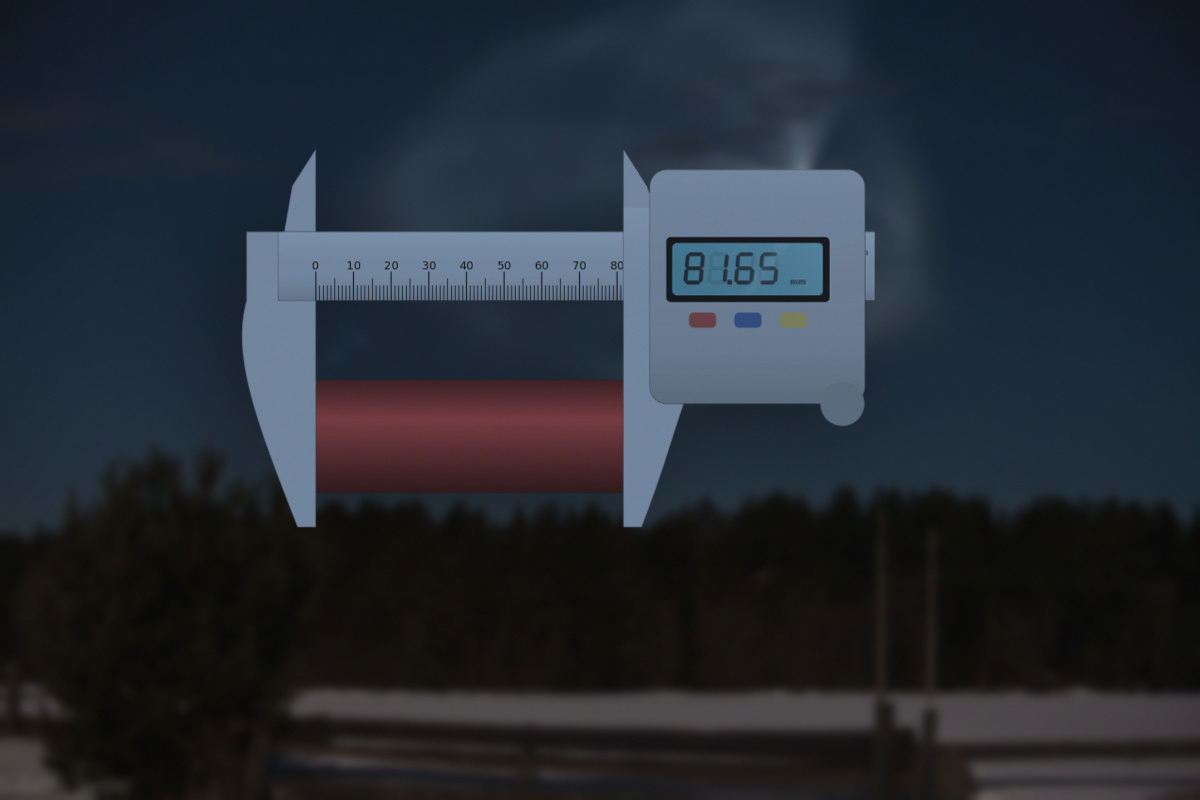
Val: 81.65
